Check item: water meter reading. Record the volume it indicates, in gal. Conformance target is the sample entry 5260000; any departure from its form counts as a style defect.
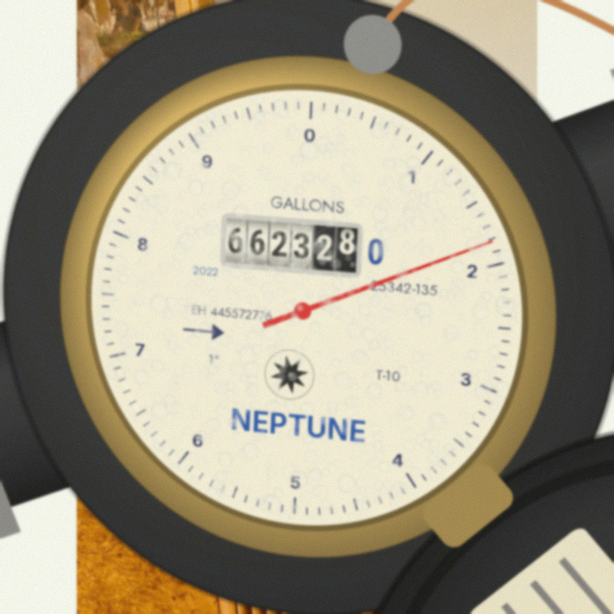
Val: 6623281.8
